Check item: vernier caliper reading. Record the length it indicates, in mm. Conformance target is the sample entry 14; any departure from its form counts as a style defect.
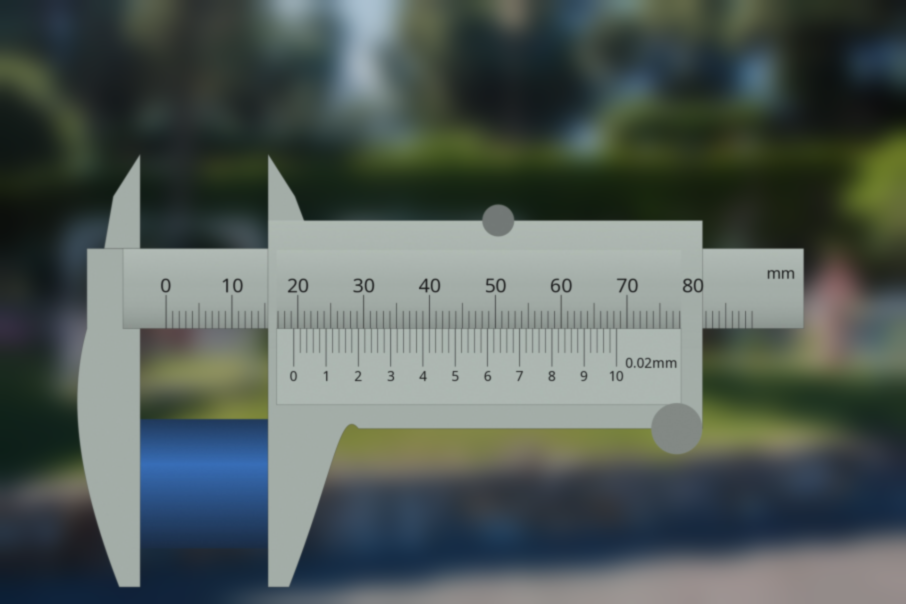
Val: 19.4
